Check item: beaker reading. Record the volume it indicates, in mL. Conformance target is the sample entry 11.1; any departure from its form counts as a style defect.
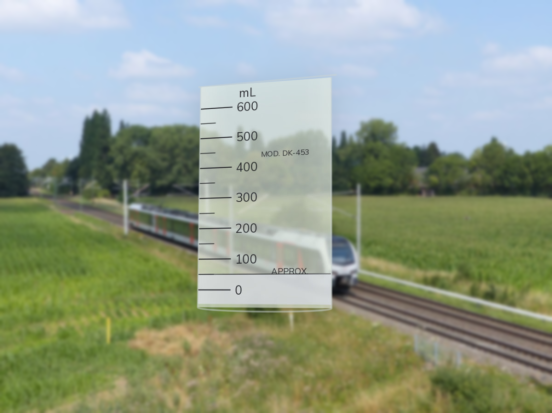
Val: 50
